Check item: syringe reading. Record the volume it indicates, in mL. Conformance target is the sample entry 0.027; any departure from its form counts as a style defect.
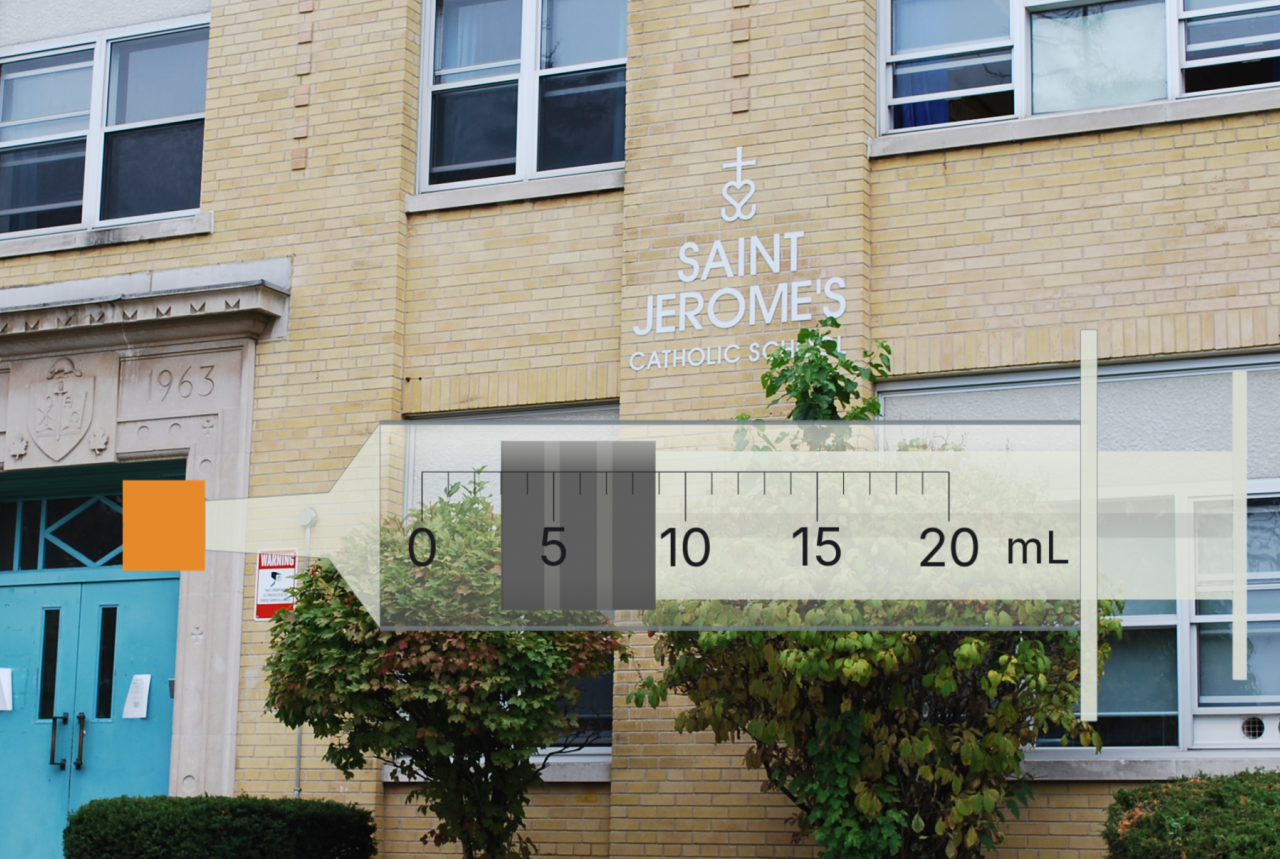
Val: 3
